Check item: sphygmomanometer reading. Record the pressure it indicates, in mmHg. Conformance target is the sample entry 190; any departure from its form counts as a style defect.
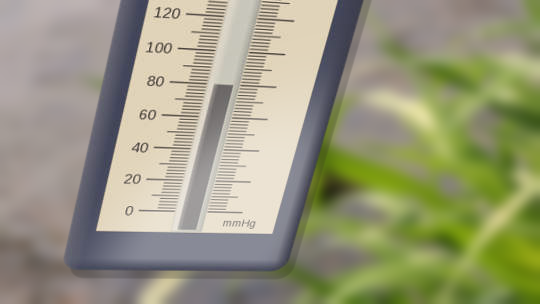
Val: 80
